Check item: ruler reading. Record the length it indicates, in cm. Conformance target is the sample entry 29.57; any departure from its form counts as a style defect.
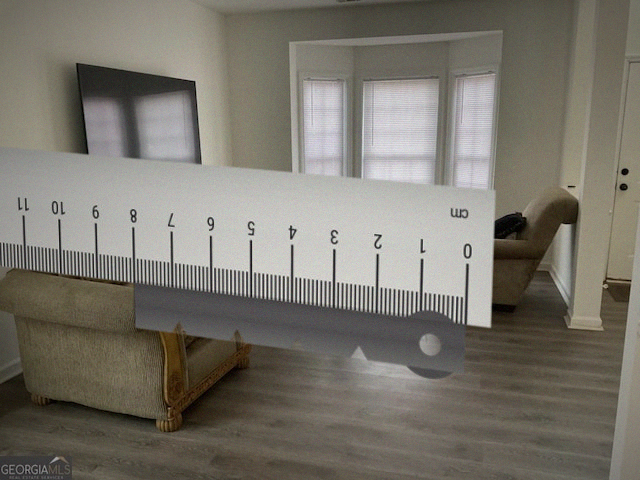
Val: 8
